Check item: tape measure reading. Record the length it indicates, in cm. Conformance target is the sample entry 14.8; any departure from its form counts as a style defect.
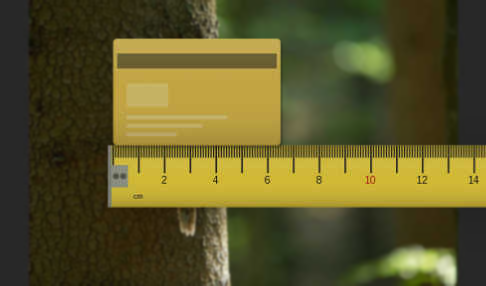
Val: 6.5
